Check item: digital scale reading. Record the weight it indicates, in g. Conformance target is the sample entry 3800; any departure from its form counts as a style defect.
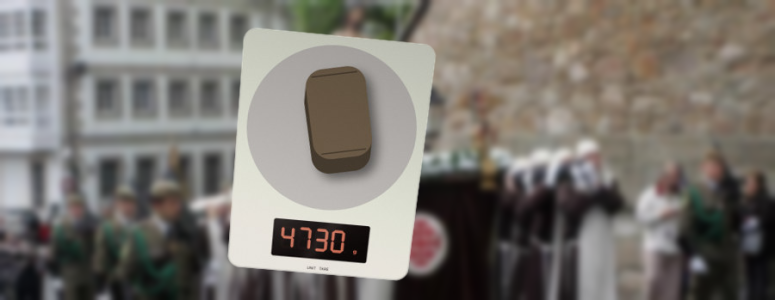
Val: 4730
